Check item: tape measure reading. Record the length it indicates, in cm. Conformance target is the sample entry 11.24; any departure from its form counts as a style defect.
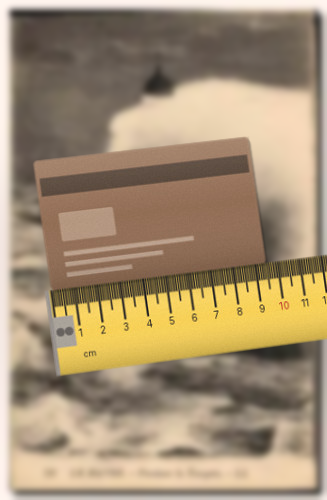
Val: 9.5
